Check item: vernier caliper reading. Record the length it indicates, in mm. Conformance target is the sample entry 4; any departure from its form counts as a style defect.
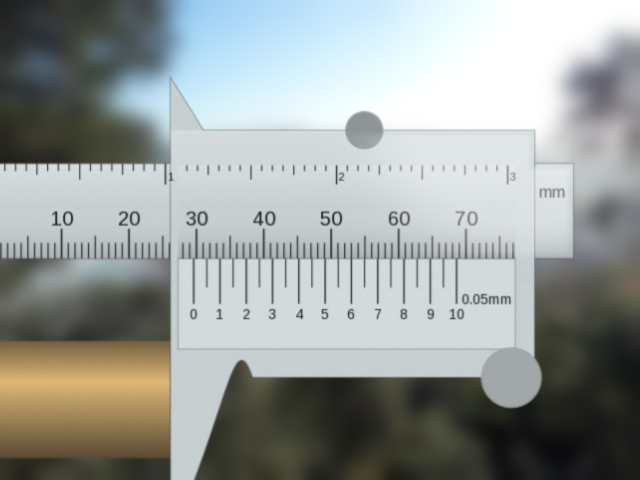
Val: 29.6
